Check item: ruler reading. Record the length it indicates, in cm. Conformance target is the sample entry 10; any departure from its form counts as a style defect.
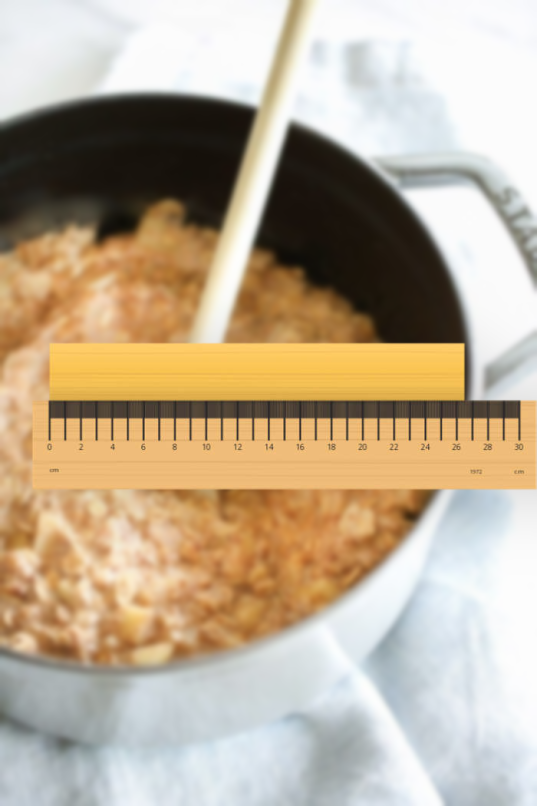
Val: 26.5
